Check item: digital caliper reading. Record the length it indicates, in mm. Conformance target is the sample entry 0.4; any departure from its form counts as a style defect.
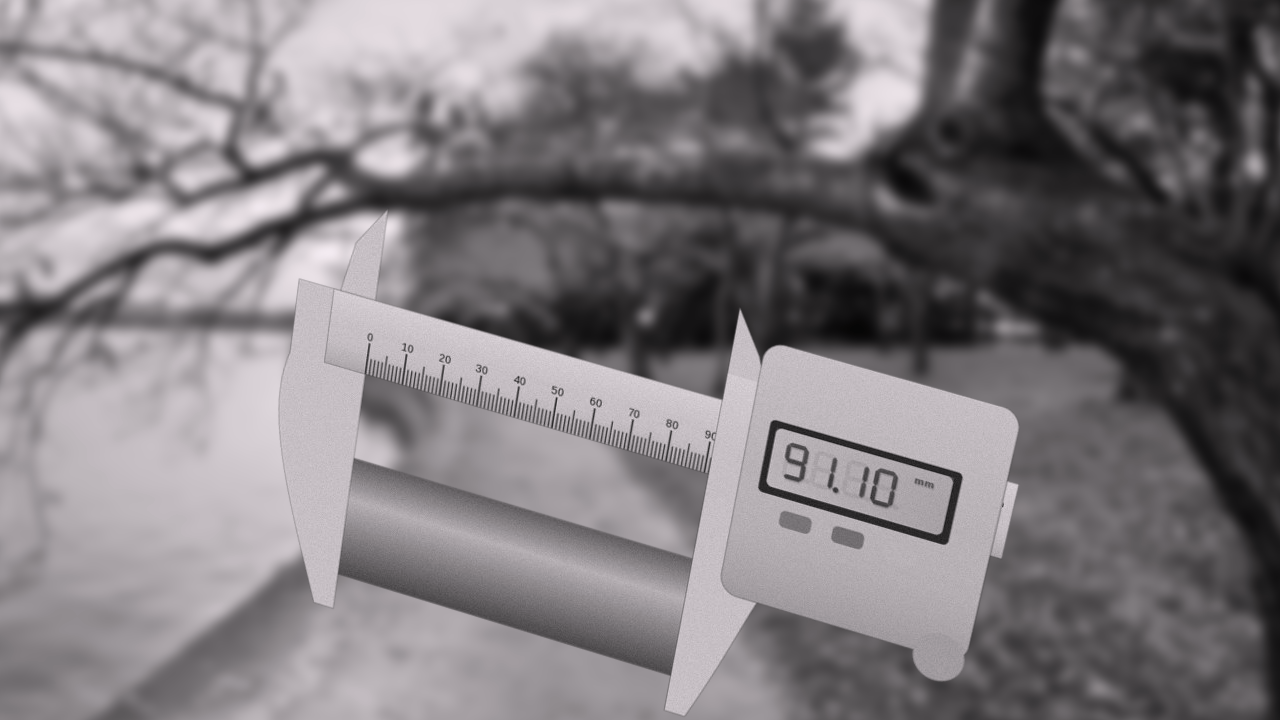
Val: 91.10
